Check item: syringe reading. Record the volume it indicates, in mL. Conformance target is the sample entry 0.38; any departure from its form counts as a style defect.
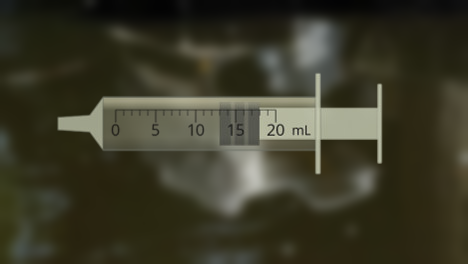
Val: 13
